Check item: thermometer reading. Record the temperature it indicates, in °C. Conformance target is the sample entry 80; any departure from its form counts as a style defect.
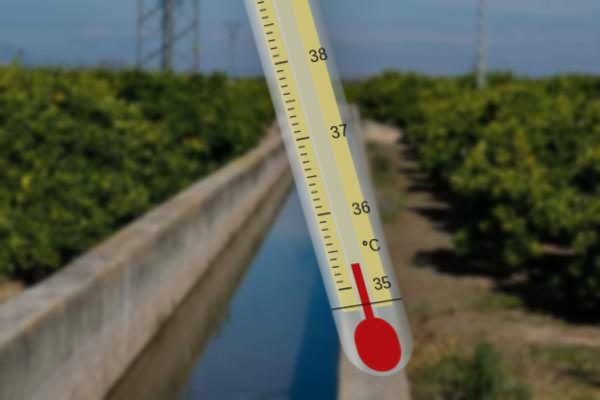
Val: 35.3
